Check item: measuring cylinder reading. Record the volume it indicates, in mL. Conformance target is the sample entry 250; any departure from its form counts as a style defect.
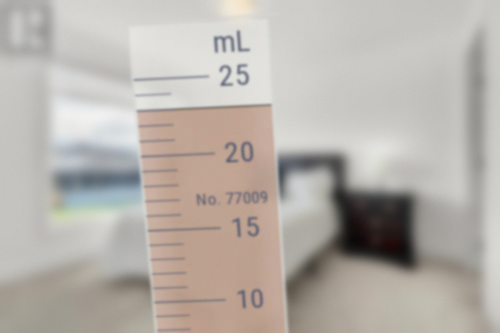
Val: 23
